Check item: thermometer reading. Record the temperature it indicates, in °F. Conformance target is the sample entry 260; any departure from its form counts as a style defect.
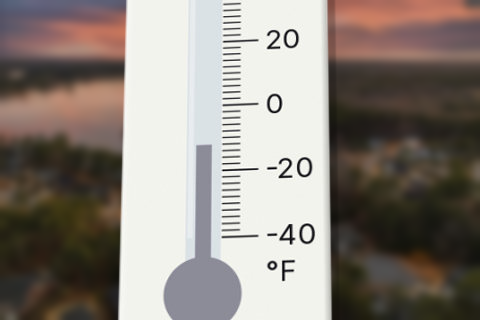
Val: -12
